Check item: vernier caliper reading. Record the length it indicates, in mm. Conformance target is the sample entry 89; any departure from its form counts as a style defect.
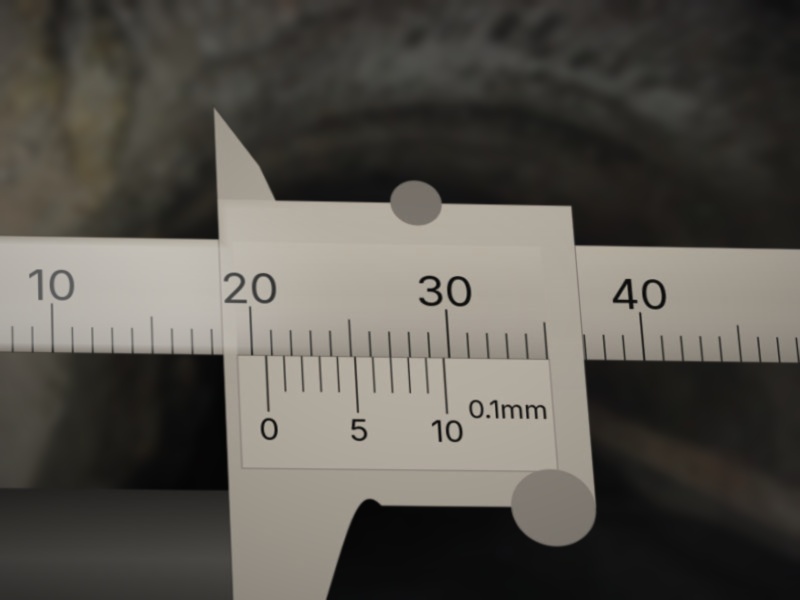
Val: 20.7
